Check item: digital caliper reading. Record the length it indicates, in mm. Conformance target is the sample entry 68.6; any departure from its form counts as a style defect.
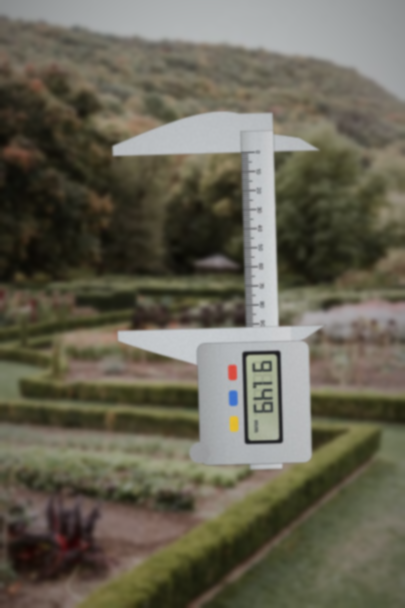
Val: 91.49
